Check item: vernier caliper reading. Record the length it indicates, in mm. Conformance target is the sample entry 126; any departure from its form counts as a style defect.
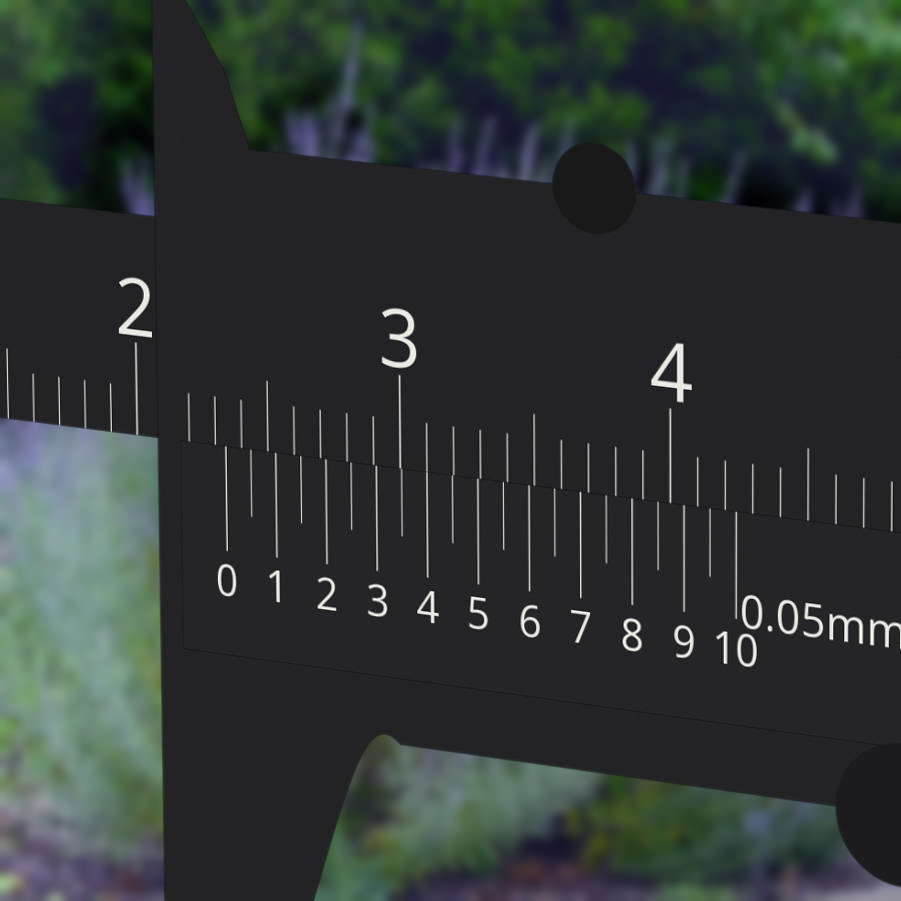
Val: 23.40
